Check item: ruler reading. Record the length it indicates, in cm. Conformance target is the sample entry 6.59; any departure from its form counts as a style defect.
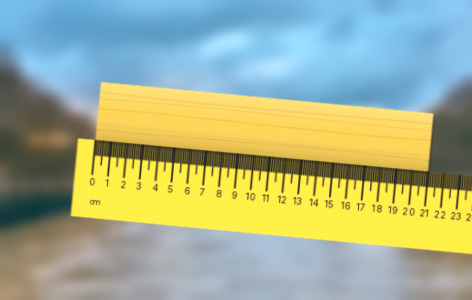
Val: 21
